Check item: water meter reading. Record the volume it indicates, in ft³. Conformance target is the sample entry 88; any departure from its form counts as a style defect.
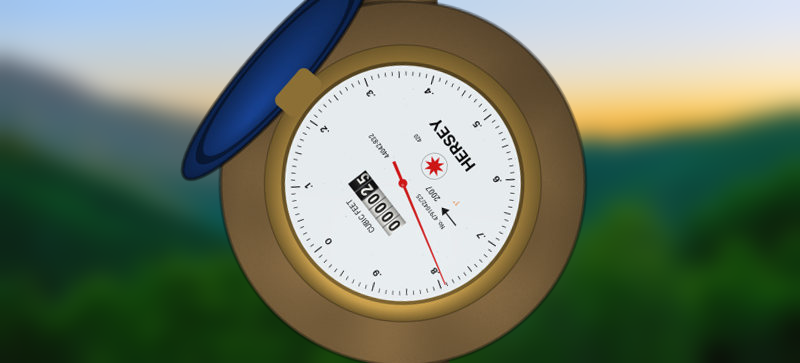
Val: 24.79
